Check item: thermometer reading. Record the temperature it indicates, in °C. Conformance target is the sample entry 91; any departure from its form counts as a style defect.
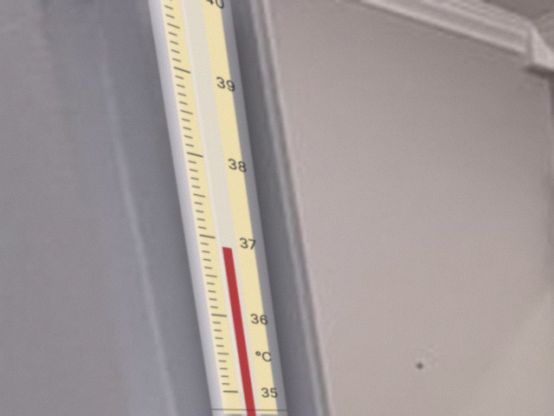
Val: 36.9
